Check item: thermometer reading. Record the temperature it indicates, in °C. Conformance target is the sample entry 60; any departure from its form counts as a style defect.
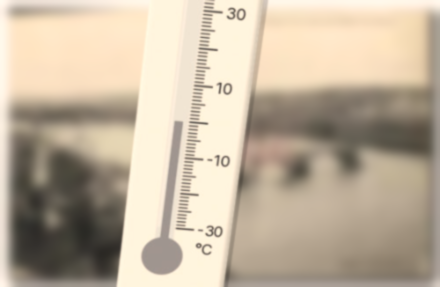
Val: 0
